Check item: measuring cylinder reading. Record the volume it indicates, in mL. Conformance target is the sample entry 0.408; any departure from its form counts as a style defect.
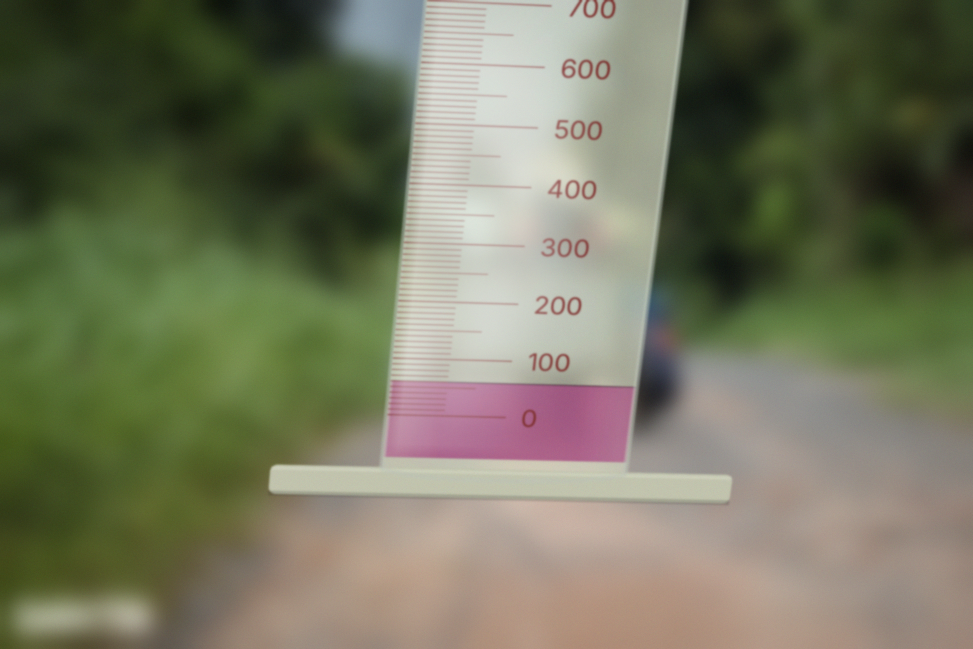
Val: 60
